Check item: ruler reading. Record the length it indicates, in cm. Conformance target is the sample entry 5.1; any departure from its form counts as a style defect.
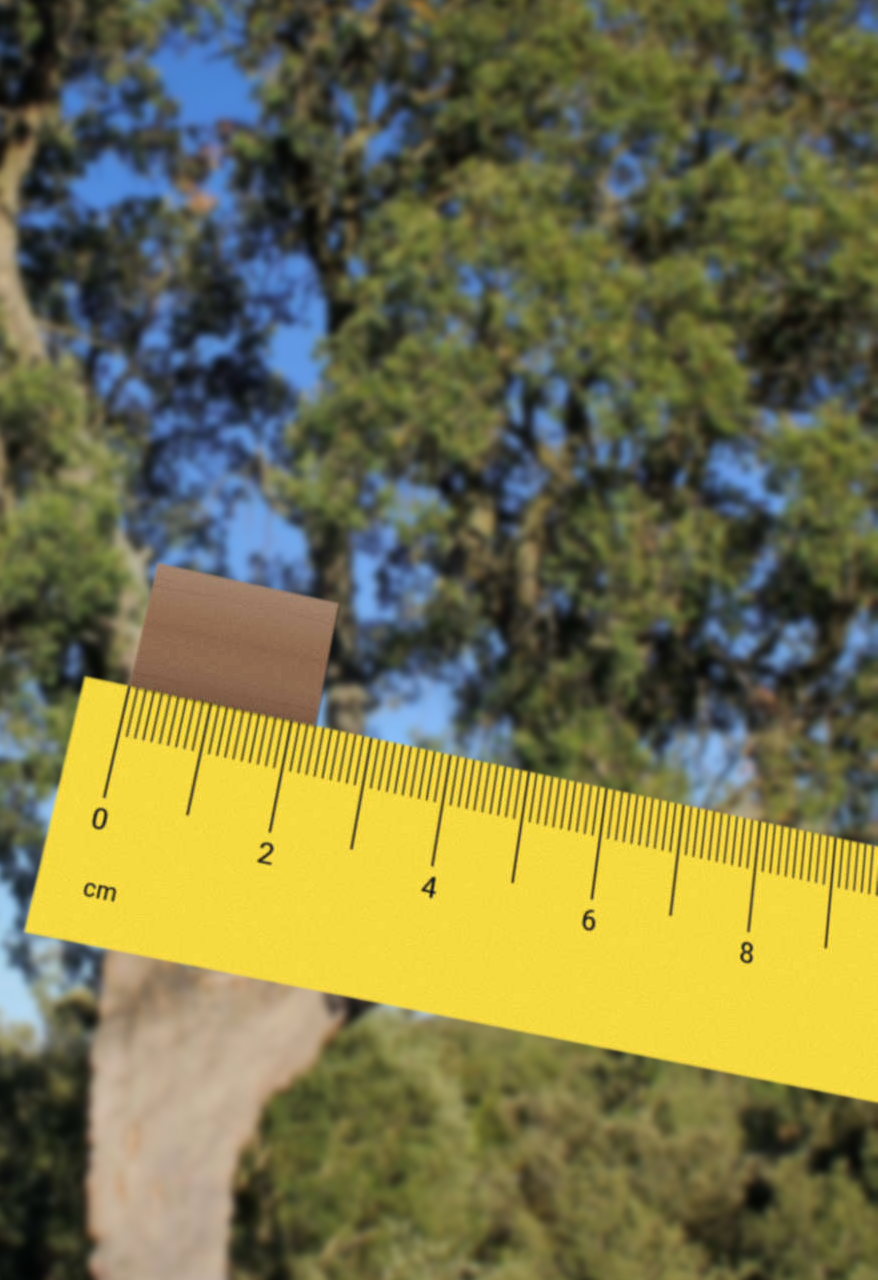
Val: 2.3
